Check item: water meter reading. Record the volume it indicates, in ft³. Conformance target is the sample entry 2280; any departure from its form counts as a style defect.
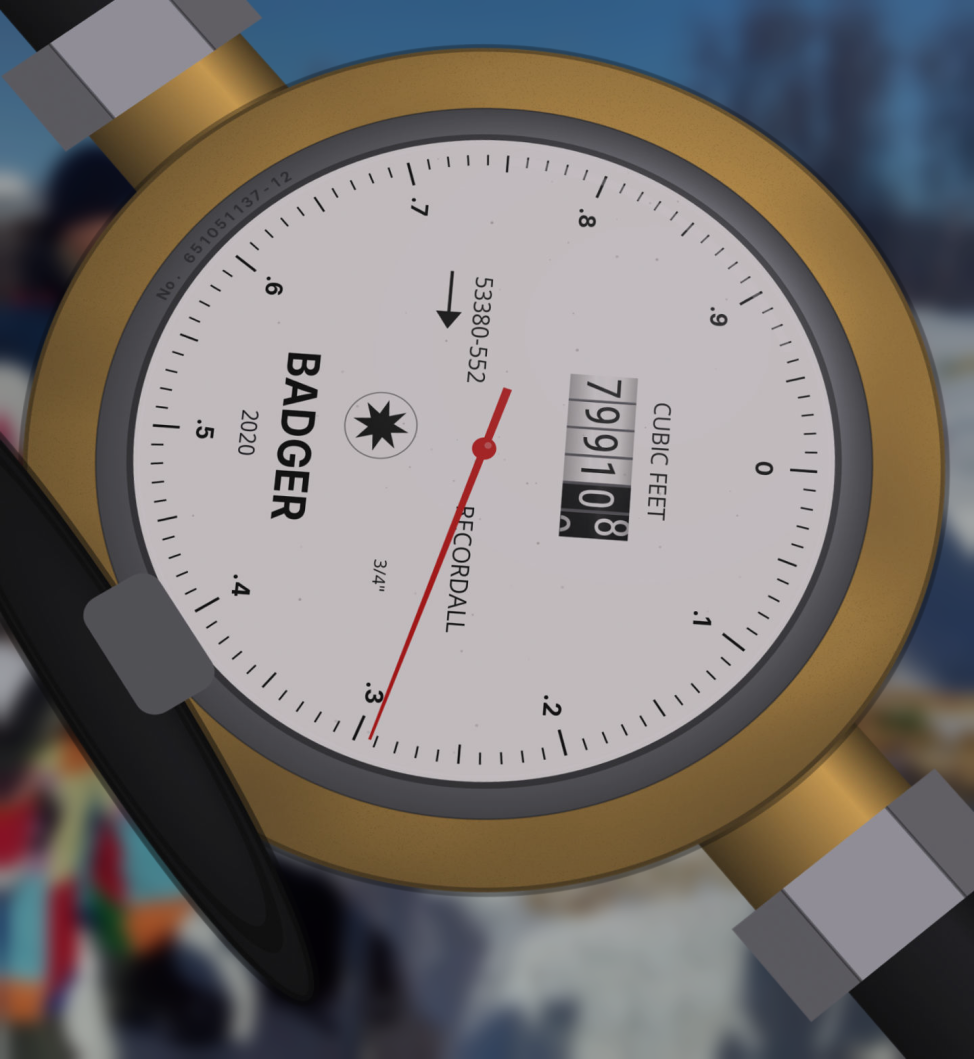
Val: 799108.29
